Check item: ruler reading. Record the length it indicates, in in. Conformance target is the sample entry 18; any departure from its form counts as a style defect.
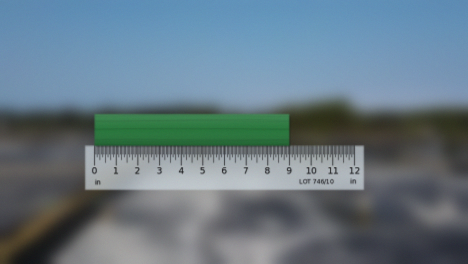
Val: 9
